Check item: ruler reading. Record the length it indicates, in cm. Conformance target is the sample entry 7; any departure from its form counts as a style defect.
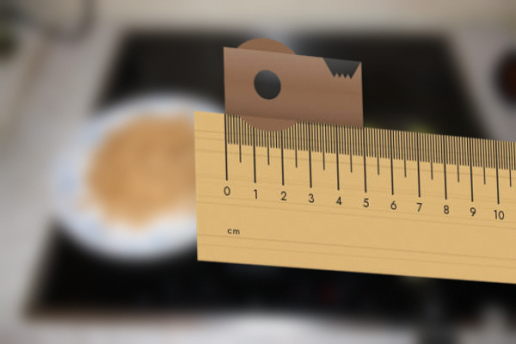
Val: 5
